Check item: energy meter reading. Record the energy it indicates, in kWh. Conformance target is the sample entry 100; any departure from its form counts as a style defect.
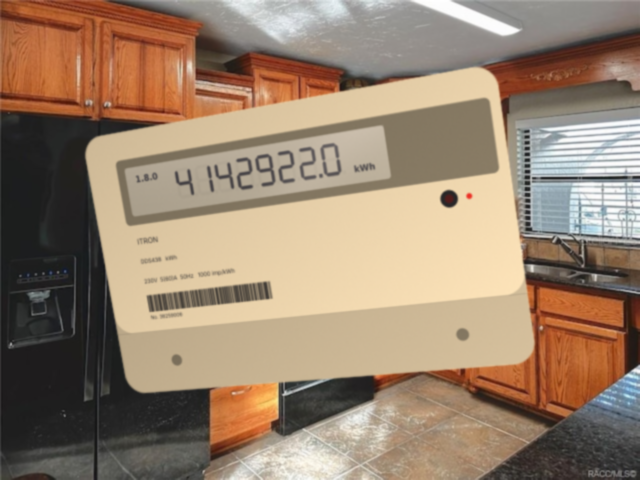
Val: 4142922.0
